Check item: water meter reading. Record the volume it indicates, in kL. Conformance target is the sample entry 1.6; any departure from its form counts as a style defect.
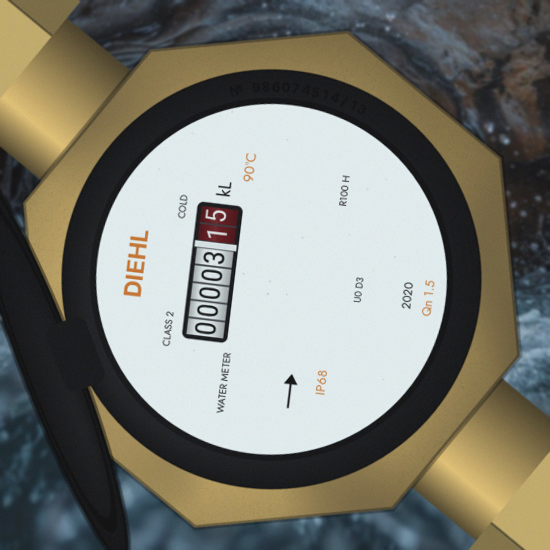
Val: 3.15
